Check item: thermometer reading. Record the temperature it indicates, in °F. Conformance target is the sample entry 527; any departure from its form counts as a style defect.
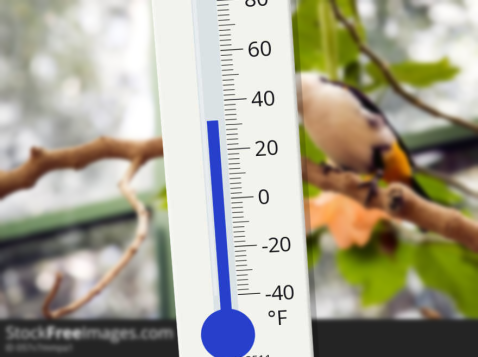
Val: 32
